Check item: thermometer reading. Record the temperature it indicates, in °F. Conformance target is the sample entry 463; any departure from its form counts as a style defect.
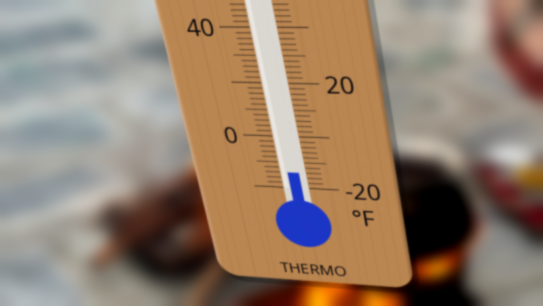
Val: -14
